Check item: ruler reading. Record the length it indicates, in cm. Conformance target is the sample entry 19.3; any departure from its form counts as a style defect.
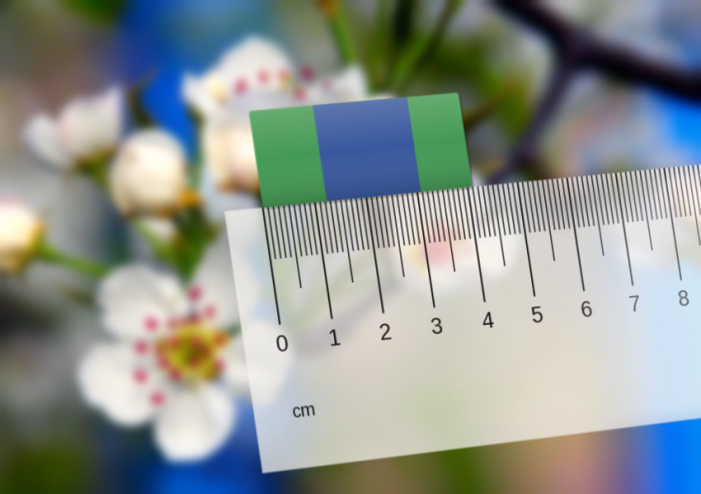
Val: 4.1
